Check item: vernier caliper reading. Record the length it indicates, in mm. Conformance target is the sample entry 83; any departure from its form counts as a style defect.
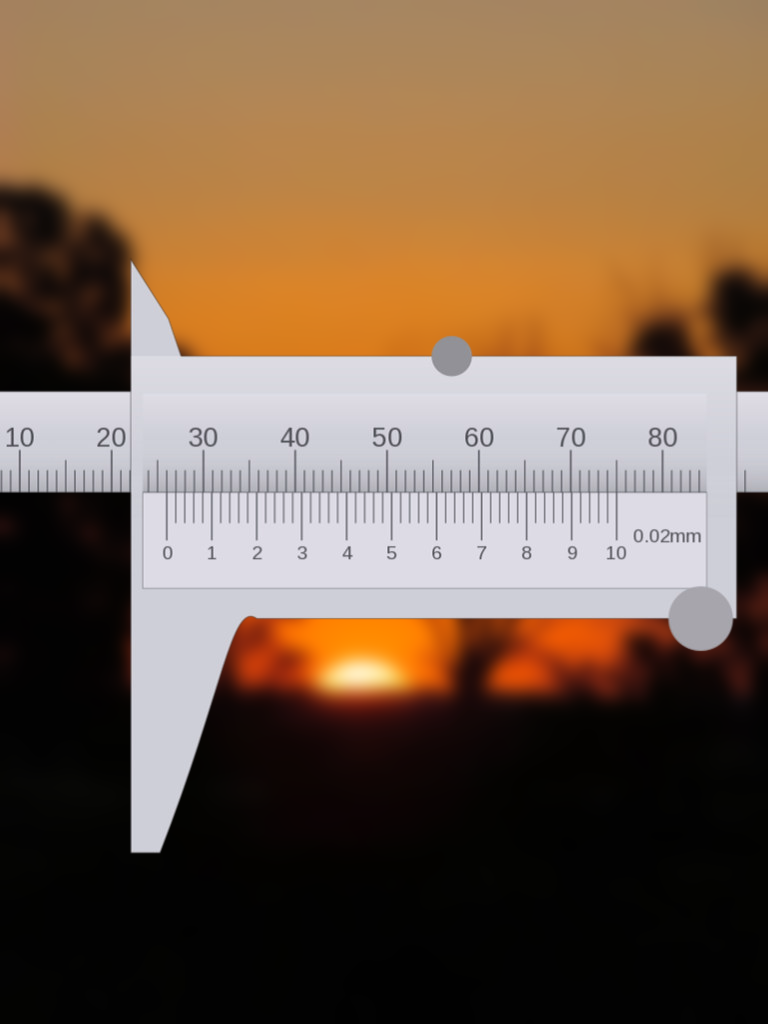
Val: 26.0
